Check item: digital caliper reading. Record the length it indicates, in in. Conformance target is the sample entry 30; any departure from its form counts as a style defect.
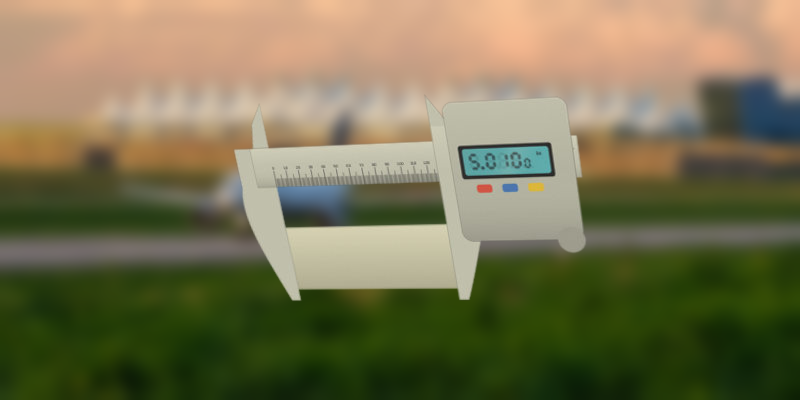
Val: 5.0100
